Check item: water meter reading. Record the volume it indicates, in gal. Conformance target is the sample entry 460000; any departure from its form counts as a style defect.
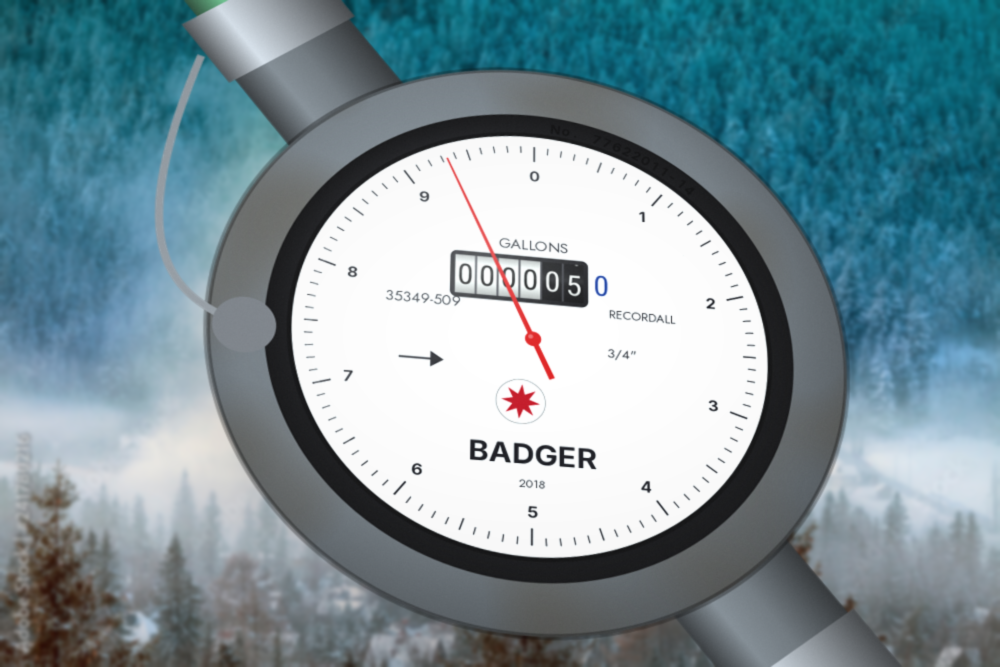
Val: 49.3
